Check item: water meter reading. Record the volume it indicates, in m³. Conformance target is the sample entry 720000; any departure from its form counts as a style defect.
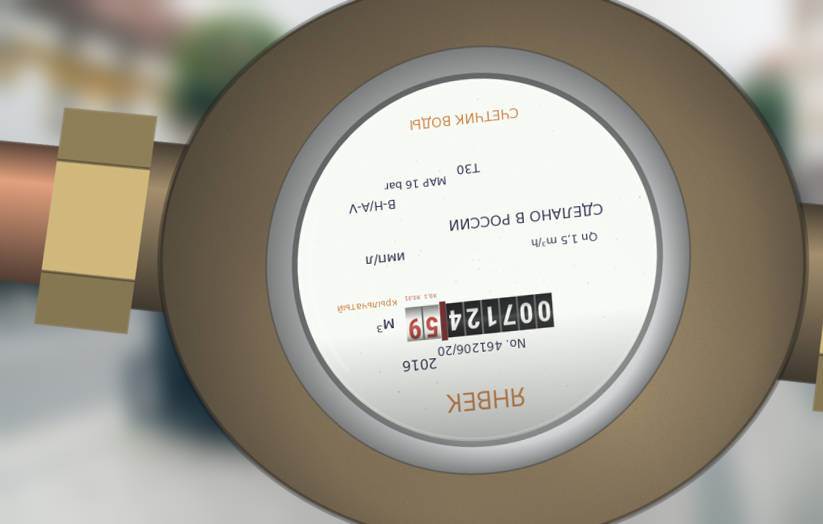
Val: 7124.59
